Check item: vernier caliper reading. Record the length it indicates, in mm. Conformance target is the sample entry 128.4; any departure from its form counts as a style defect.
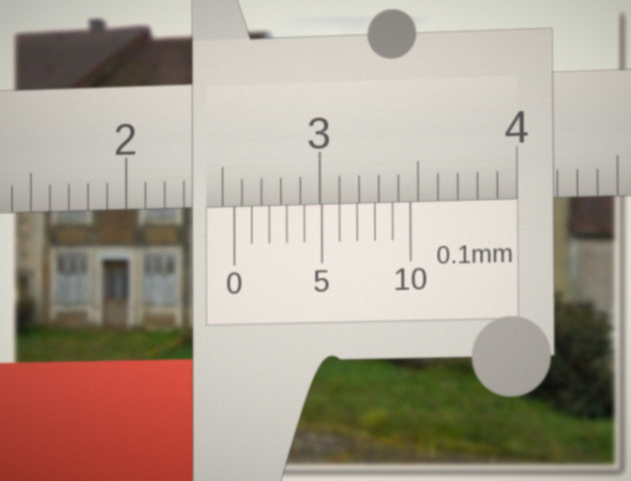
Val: 25.6
